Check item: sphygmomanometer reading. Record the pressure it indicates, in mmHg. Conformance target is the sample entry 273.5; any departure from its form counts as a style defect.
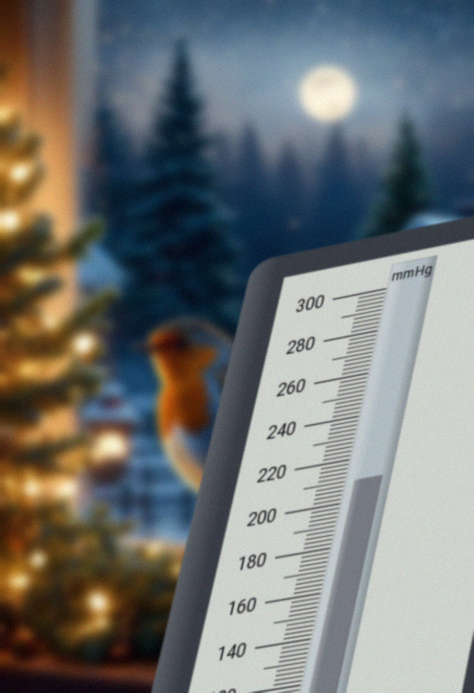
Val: 210
